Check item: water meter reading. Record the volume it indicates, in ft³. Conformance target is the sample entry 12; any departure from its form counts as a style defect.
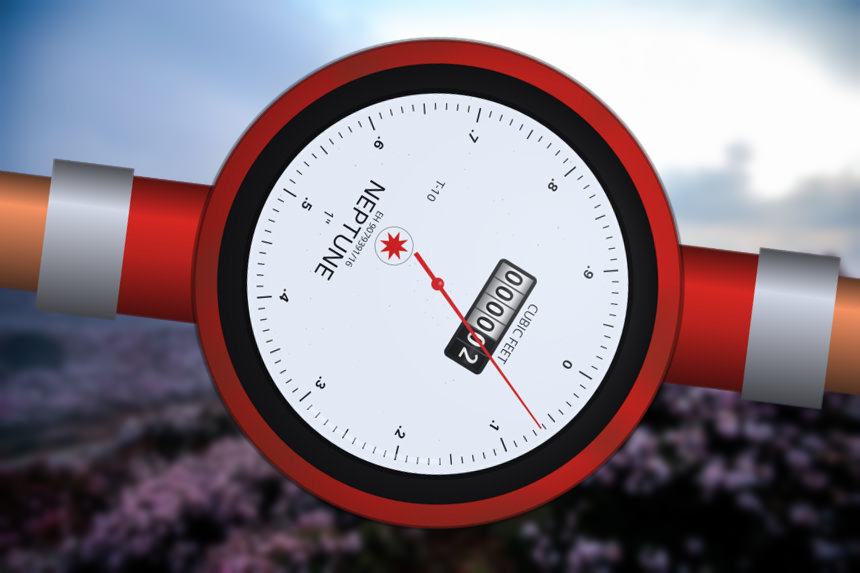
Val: 2.06
